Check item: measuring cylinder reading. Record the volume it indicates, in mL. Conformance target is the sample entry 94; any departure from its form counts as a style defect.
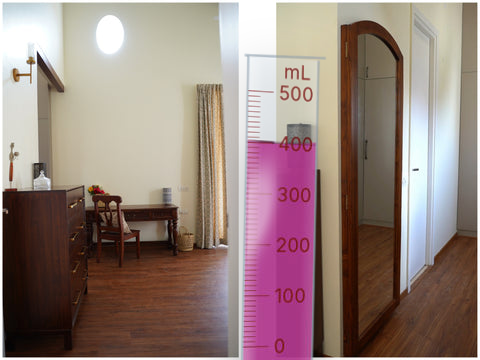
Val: 400
